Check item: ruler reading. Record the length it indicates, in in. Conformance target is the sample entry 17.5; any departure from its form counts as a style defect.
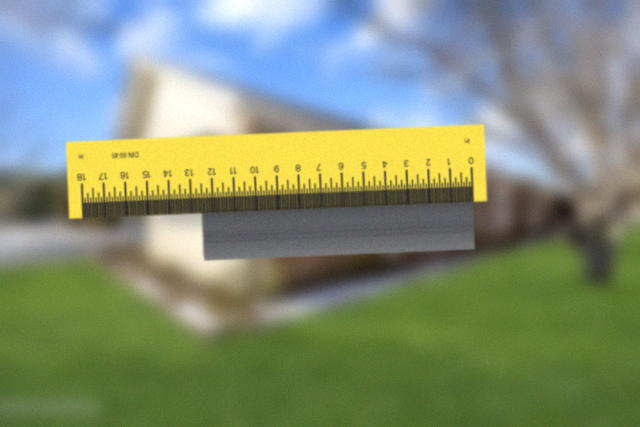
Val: 12.5
